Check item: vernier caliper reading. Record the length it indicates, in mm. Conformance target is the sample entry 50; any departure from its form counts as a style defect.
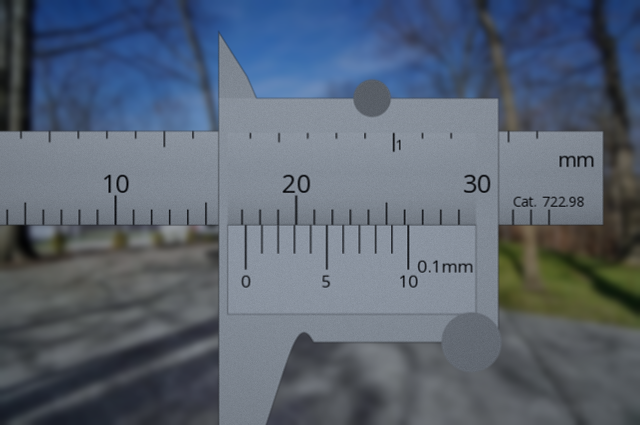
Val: 17.2
